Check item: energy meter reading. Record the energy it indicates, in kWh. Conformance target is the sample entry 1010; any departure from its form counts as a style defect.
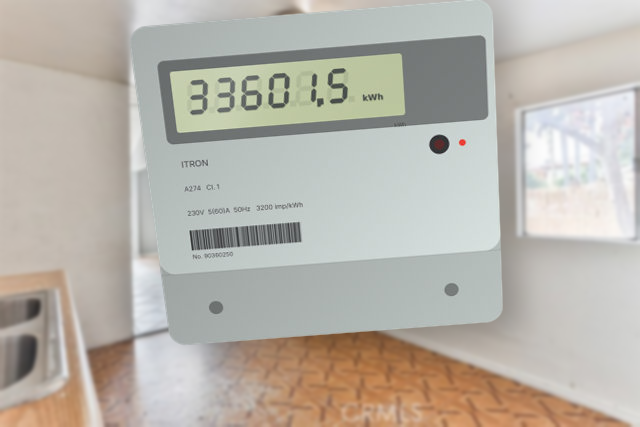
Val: 33601.5
